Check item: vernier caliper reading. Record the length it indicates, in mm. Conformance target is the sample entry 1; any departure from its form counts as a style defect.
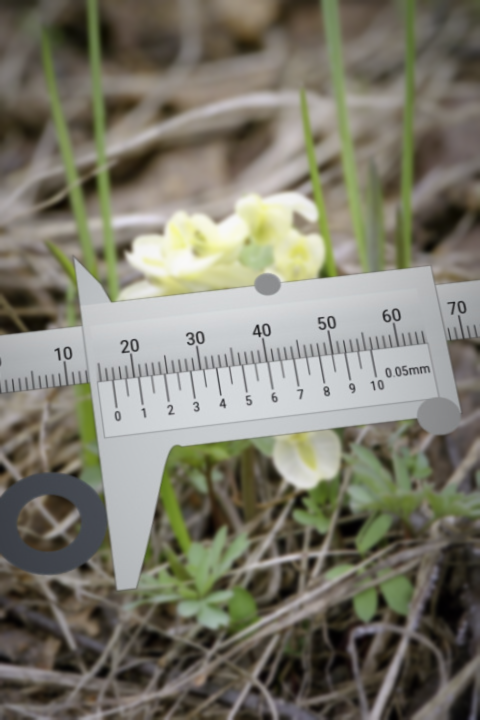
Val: 16.8
